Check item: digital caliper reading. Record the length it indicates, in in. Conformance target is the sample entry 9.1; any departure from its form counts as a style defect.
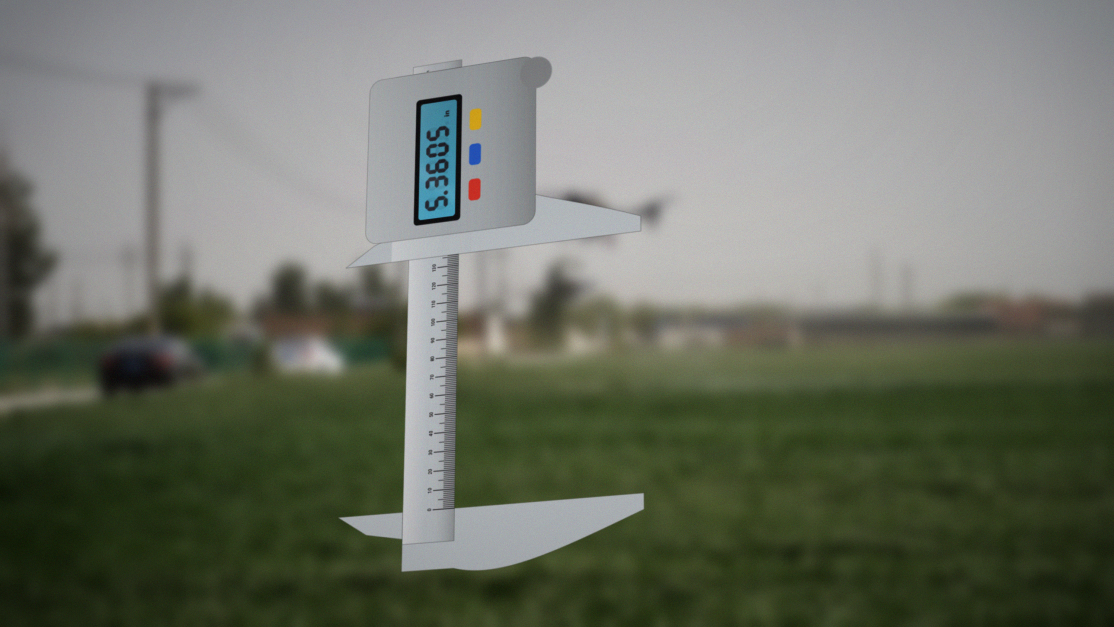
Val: 5.3605
